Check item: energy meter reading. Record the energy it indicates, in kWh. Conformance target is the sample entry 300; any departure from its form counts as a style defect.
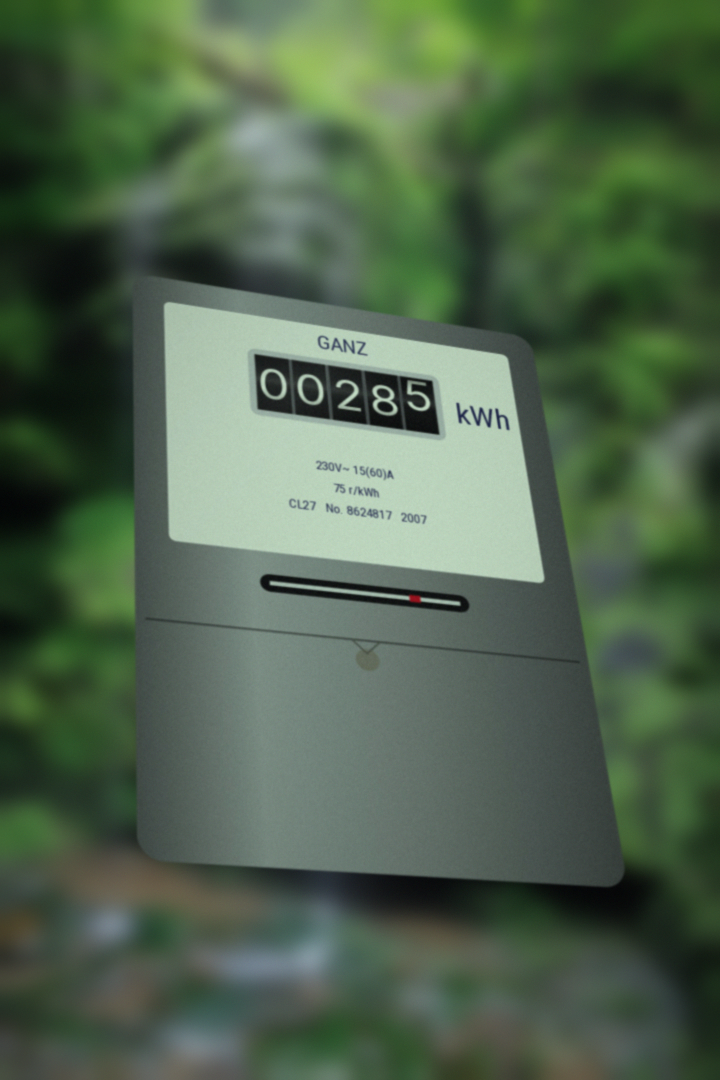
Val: 285
